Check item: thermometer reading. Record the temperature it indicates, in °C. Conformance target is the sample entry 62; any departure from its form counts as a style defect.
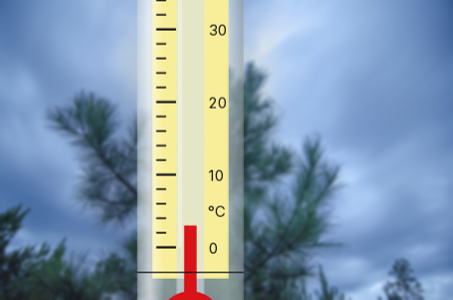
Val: 3
